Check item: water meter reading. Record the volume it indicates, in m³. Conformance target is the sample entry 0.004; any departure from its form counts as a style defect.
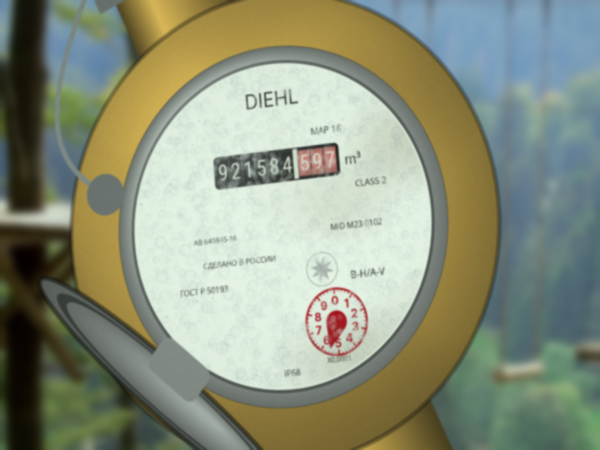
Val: 921584.5975
